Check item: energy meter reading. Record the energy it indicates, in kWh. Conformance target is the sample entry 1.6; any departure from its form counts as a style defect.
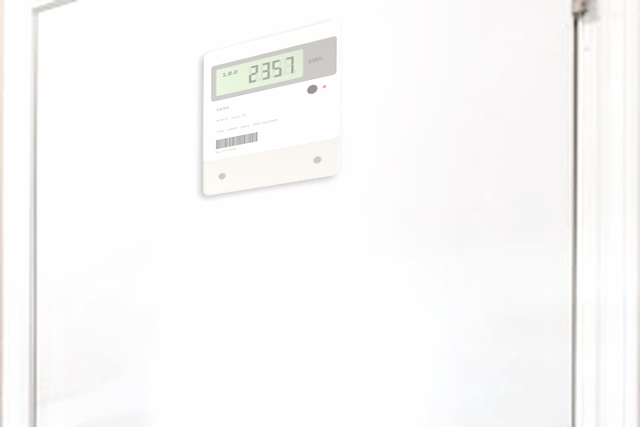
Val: 2357
